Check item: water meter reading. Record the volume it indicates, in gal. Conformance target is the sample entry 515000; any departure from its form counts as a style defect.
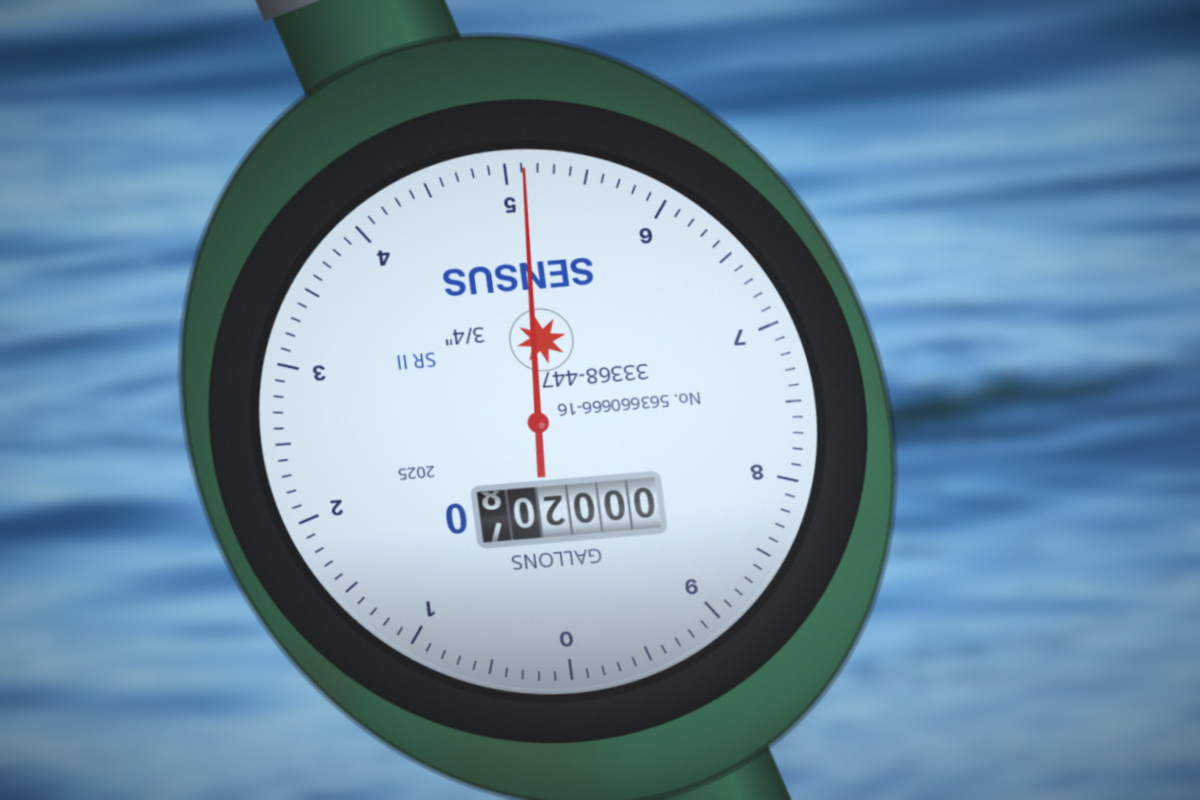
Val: 2075.1
